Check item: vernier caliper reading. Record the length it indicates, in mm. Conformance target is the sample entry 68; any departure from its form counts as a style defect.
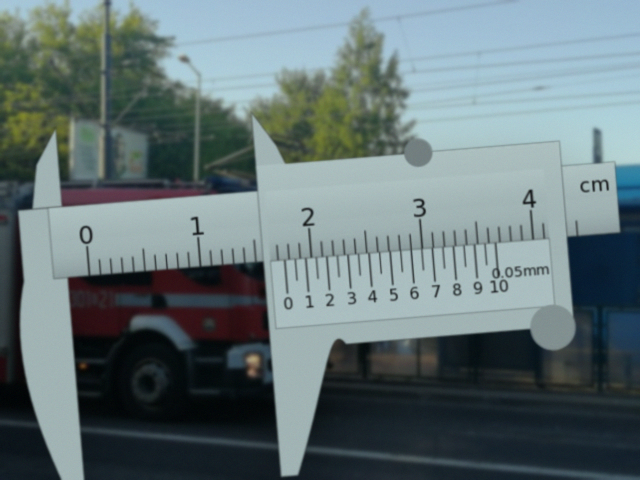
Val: 17.6
